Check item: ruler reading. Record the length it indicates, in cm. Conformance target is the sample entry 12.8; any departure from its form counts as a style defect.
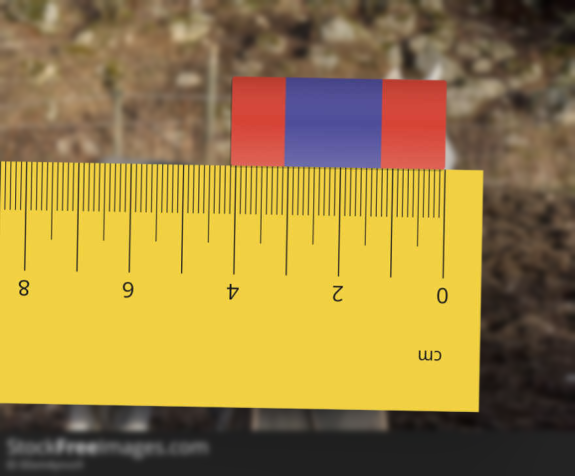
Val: 4.1
